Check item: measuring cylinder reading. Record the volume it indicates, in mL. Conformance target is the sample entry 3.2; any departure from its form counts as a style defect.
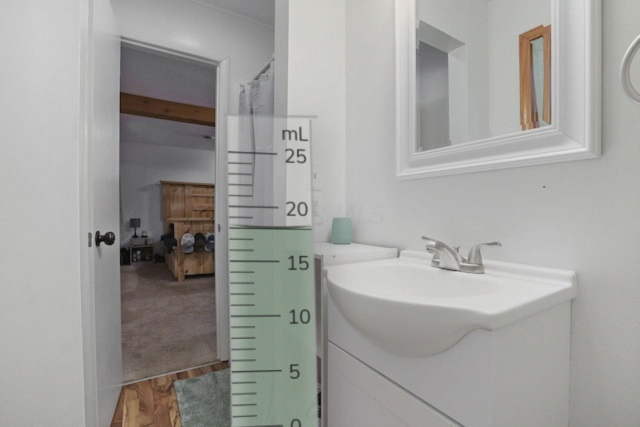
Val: 18
